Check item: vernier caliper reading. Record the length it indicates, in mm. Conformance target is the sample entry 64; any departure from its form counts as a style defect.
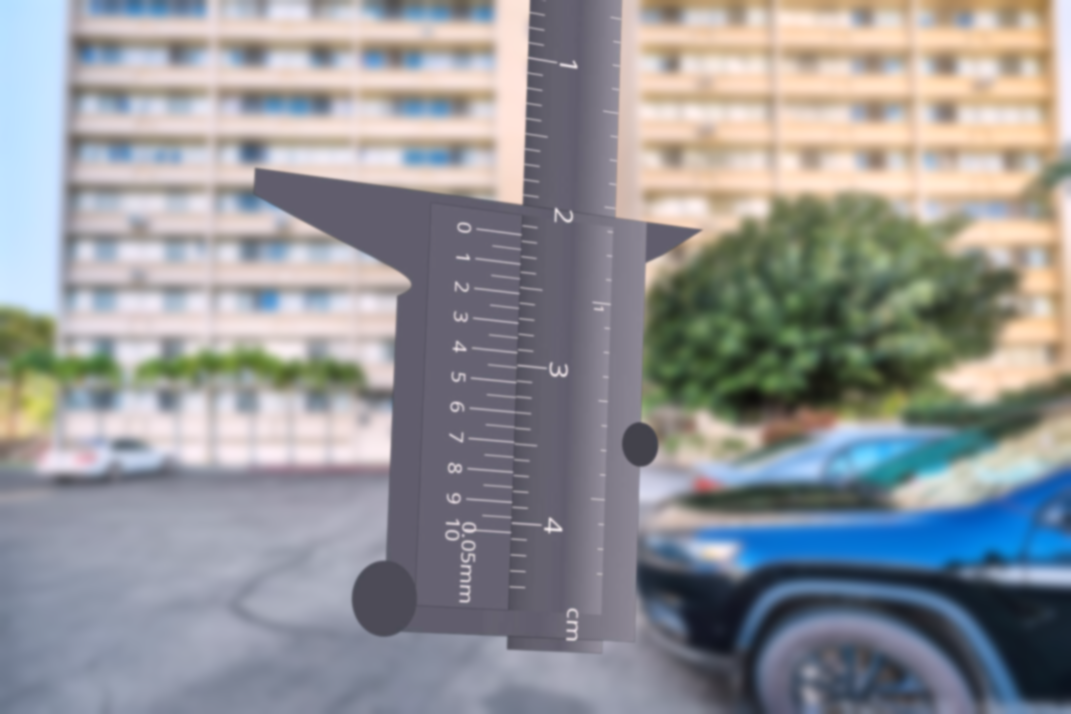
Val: 21.6
